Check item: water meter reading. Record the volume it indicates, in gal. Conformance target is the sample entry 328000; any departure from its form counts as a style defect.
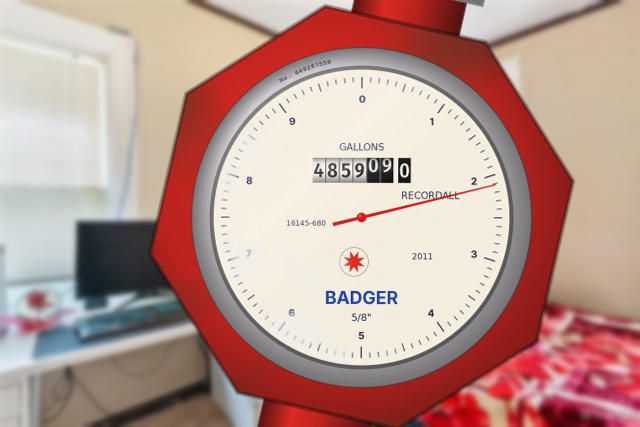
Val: 4859092.1
